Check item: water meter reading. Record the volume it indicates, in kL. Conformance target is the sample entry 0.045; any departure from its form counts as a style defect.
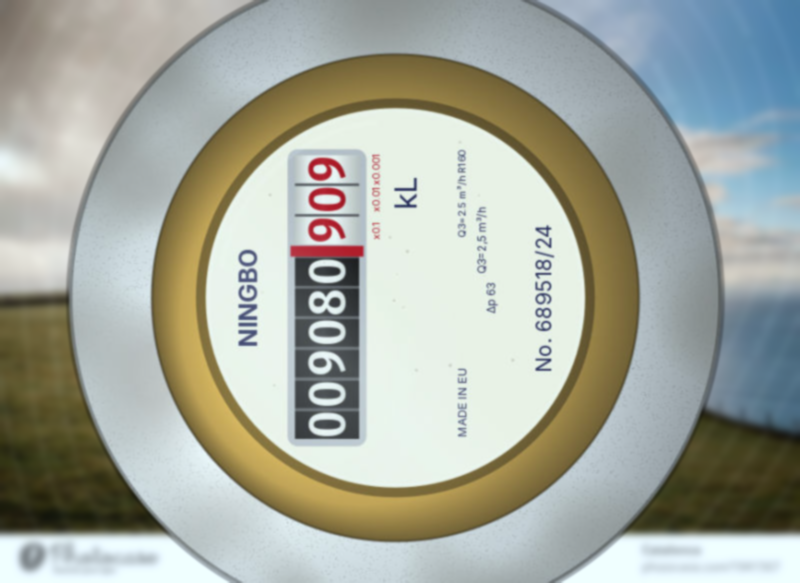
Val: 9080.909
